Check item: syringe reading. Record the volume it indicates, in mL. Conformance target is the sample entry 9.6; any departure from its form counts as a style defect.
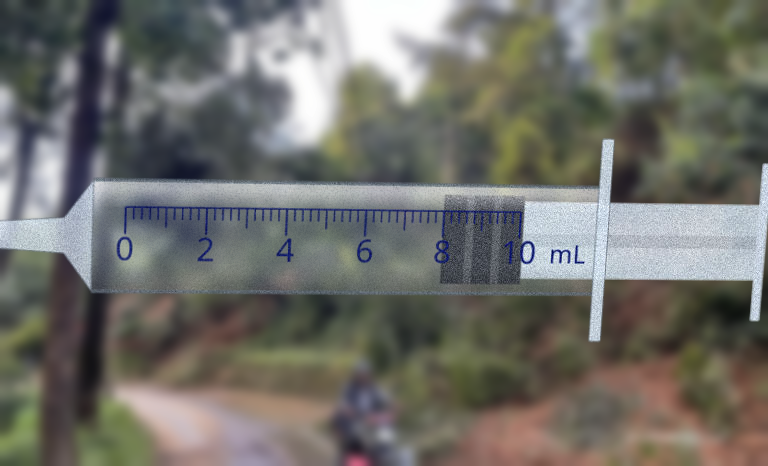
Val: 8
